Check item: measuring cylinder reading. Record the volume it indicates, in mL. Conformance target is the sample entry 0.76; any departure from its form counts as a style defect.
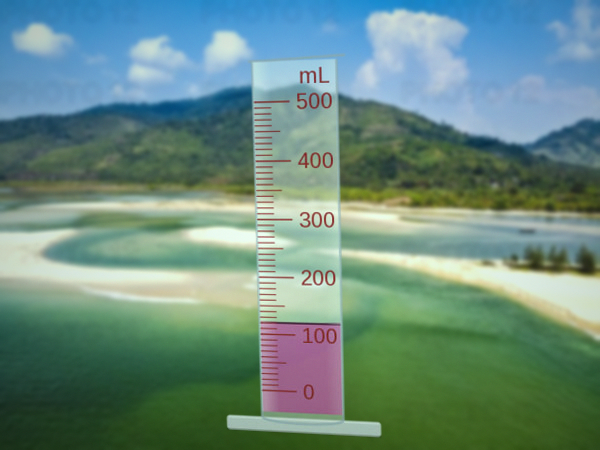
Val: 120
